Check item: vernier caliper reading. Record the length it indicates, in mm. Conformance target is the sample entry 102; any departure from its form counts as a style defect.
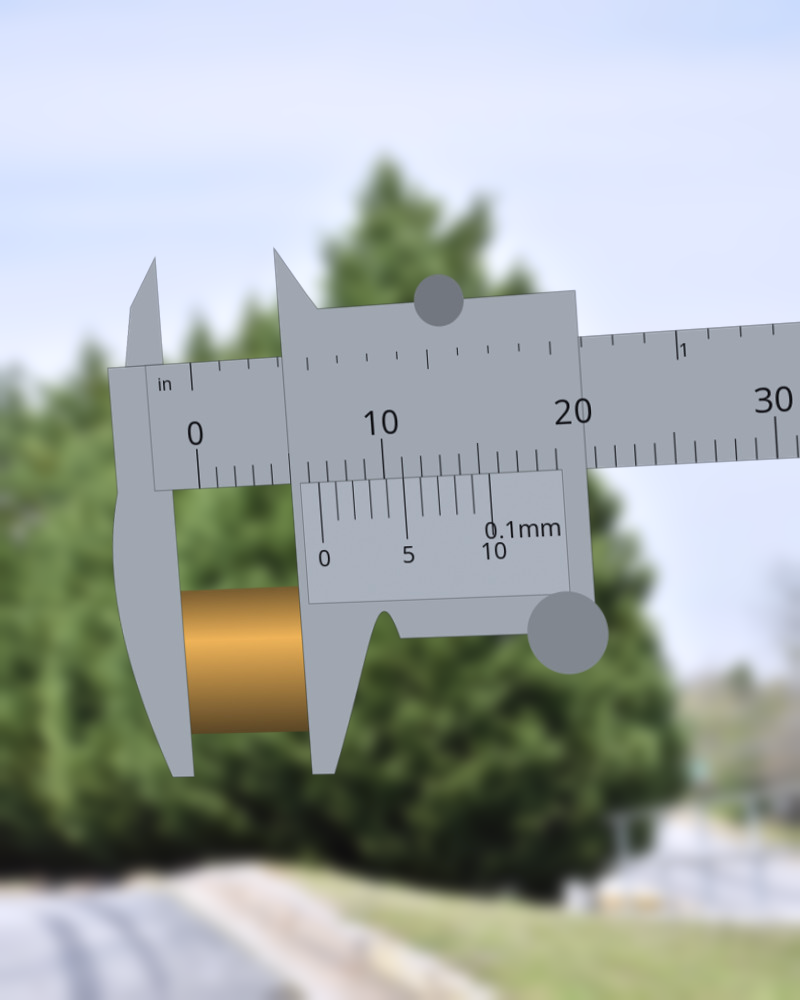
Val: 6.5
